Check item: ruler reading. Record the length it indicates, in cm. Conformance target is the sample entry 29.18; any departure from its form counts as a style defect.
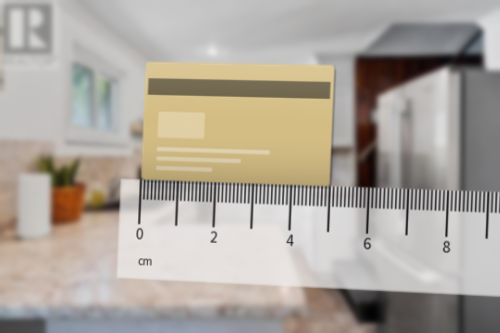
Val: 5
